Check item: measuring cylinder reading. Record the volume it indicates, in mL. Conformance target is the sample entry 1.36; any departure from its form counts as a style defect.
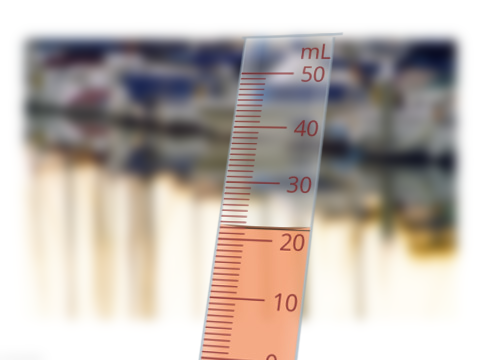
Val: 22
